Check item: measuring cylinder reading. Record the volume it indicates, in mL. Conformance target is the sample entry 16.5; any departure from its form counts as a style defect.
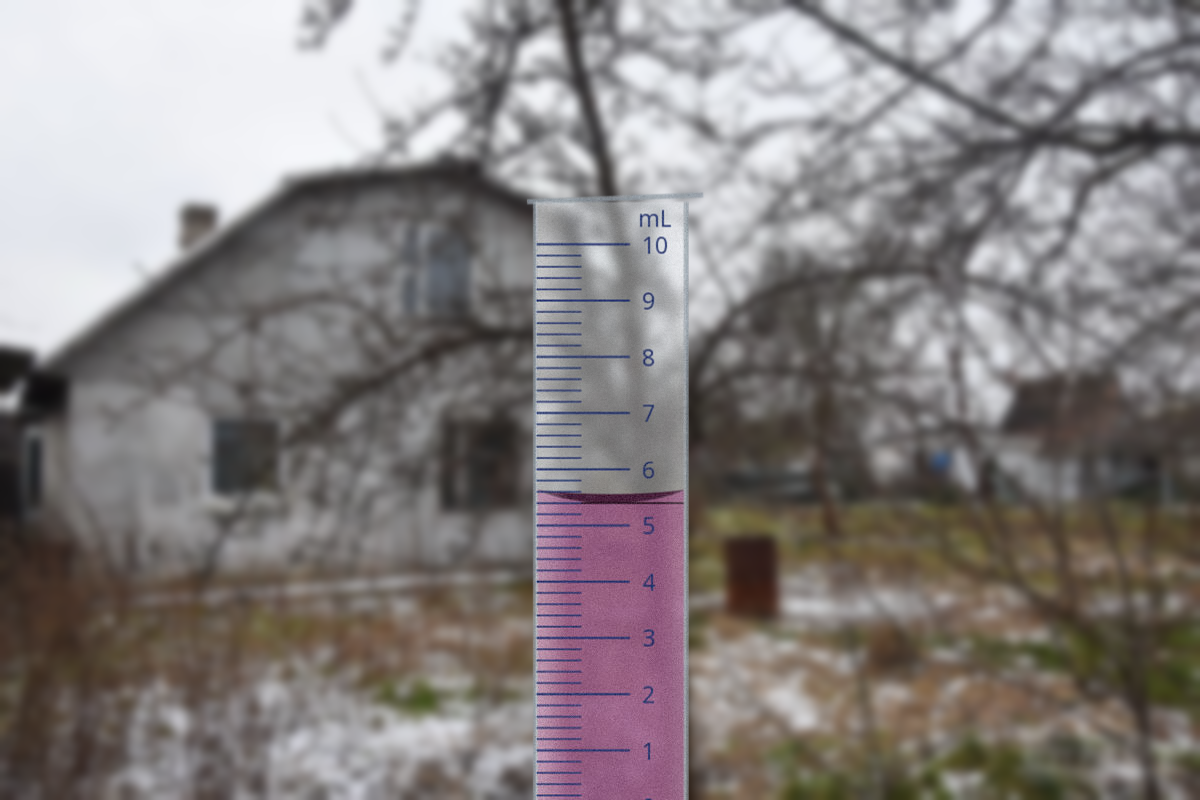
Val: 5.4
